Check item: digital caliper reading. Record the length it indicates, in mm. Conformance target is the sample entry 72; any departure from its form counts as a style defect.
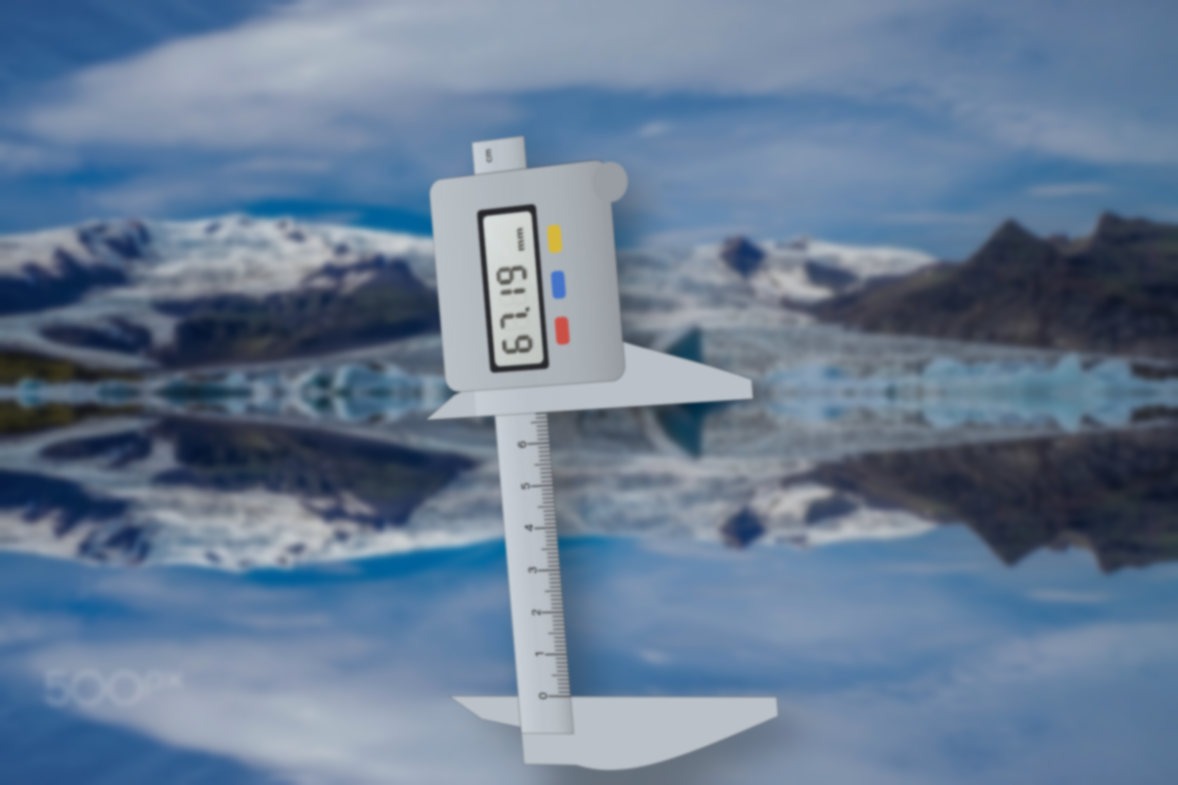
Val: 67.19
